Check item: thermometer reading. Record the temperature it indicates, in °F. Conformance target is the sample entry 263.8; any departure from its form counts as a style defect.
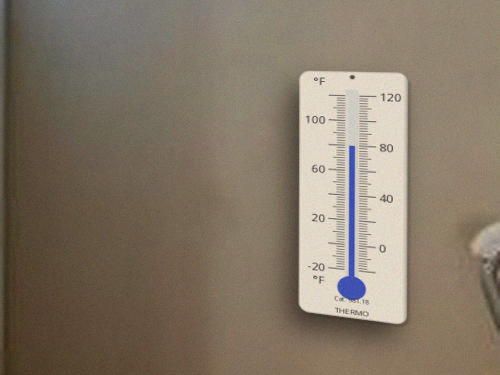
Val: 80
